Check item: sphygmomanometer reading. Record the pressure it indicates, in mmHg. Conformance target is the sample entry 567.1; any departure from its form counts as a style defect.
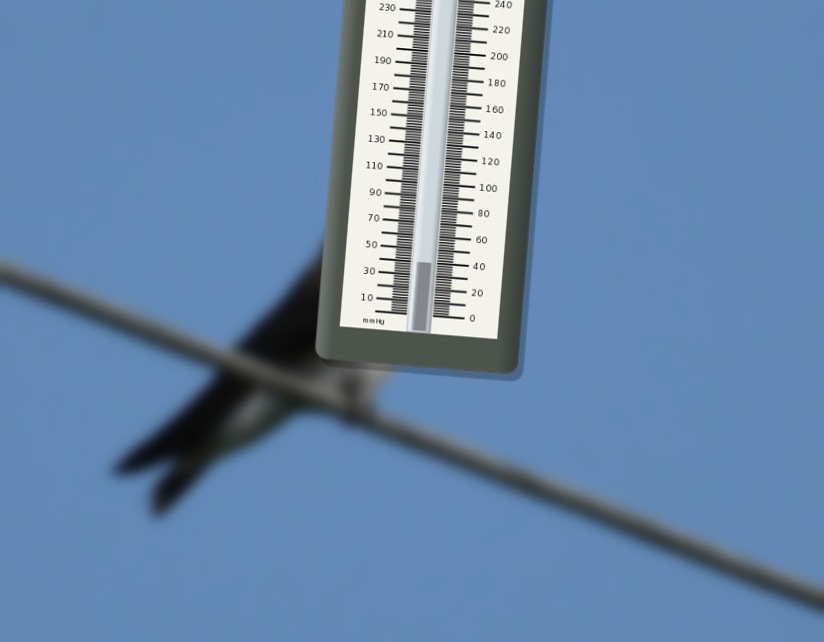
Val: 40
